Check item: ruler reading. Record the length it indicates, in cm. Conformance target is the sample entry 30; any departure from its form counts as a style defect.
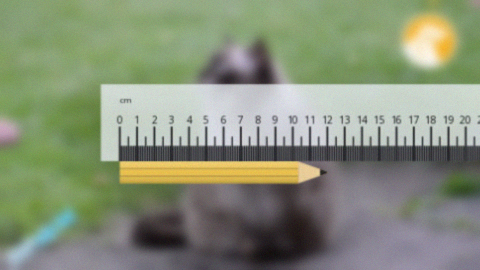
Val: 12
